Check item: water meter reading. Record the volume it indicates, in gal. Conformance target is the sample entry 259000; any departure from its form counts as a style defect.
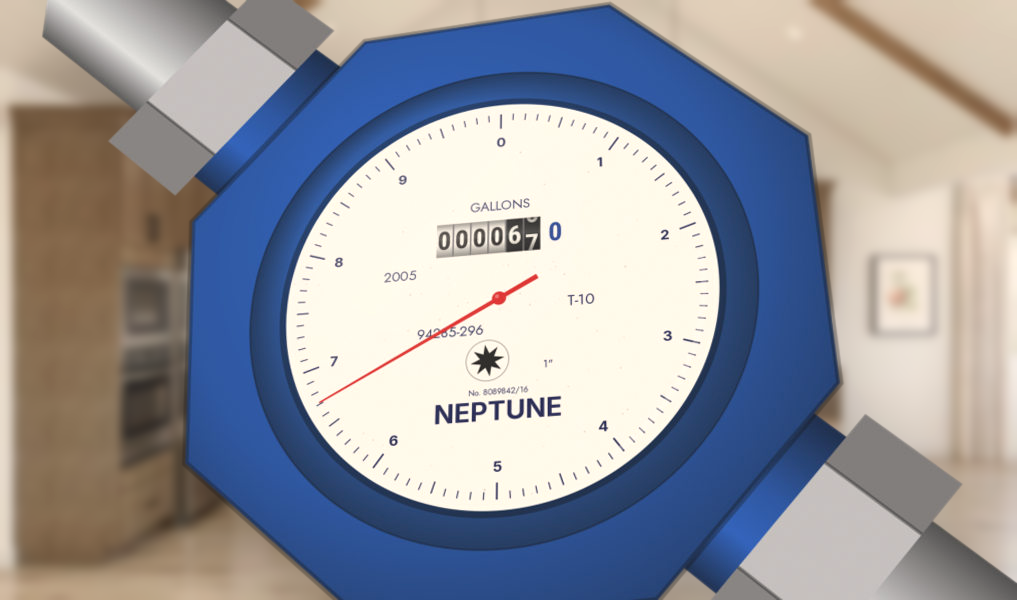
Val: 666.7
